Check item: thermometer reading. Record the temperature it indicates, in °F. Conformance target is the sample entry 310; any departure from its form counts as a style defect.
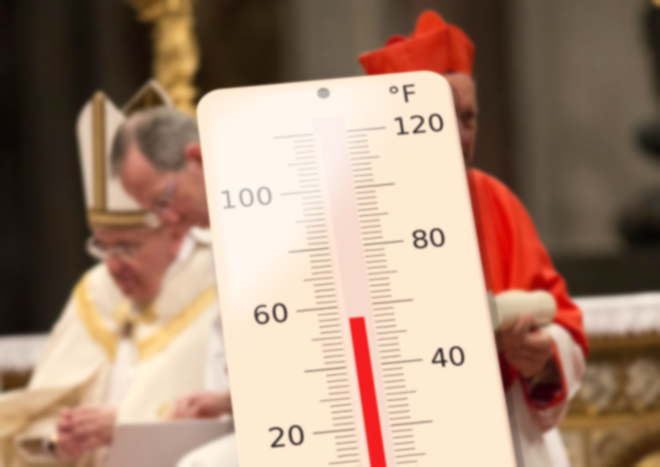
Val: 56
